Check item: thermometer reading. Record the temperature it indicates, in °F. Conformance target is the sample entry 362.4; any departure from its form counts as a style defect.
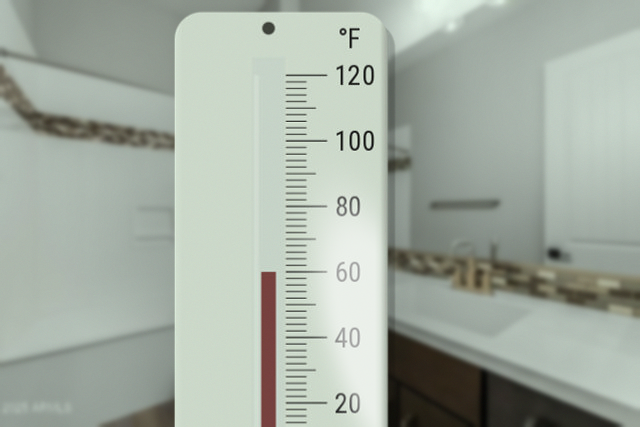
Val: 60
